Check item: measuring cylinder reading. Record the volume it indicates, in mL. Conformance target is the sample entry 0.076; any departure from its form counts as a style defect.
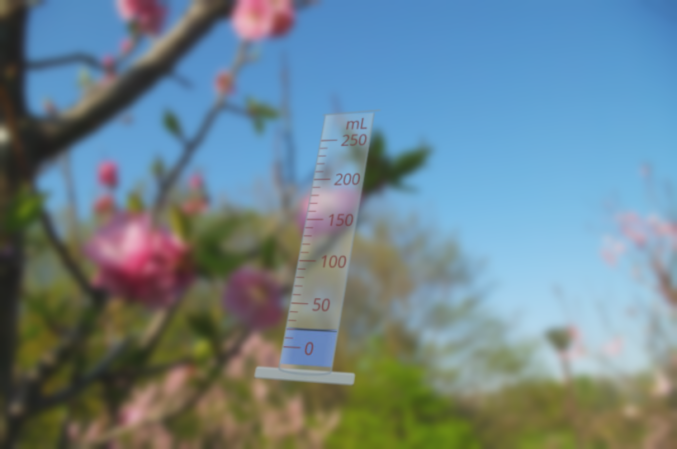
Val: 20
